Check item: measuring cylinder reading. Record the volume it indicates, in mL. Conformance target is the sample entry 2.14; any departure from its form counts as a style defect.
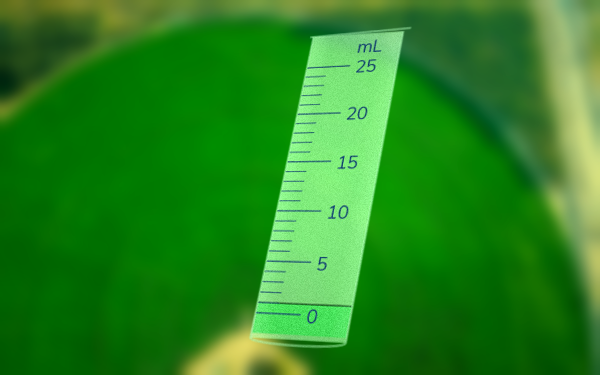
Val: 1
